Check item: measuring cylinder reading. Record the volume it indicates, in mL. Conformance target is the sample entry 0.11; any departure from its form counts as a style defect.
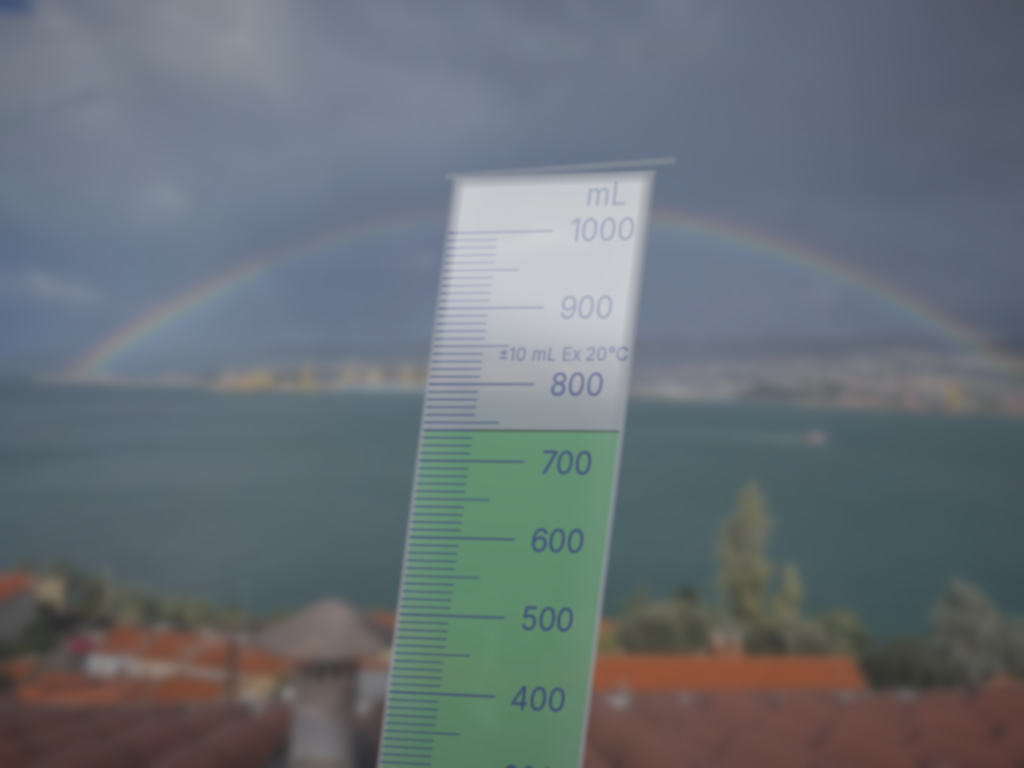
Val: 740
